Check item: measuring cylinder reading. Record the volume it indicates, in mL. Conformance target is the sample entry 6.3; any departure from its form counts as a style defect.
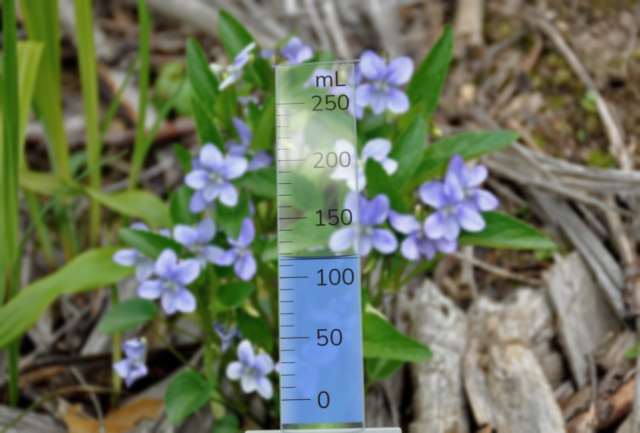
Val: 115
